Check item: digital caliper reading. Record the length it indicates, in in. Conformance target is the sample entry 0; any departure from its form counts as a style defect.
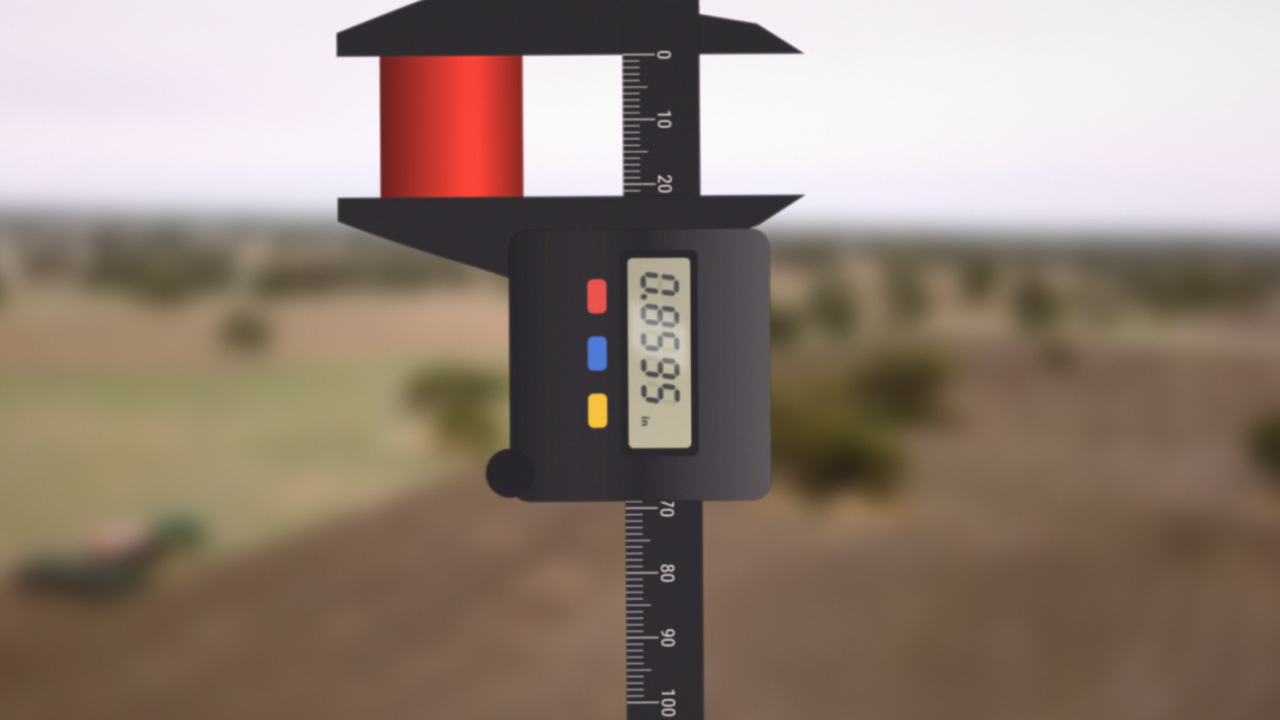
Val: 0.8595
